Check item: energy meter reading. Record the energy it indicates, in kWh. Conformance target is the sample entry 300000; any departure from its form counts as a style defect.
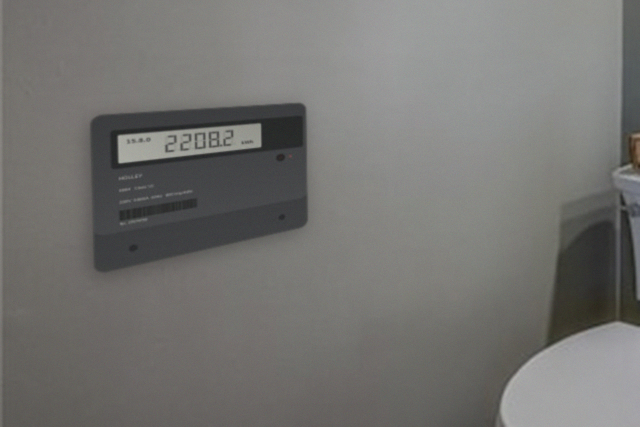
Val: 2208.2
